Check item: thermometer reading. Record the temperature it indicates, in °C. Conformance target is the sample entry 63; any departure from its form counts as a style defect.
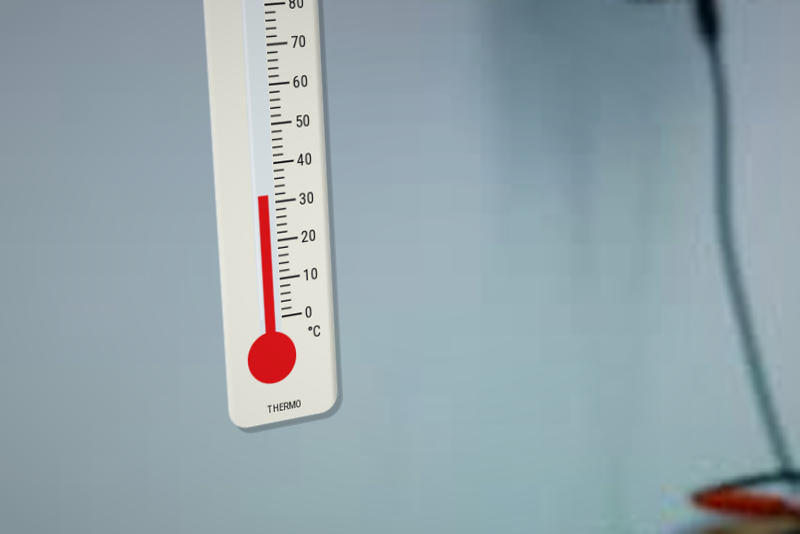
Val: 32
